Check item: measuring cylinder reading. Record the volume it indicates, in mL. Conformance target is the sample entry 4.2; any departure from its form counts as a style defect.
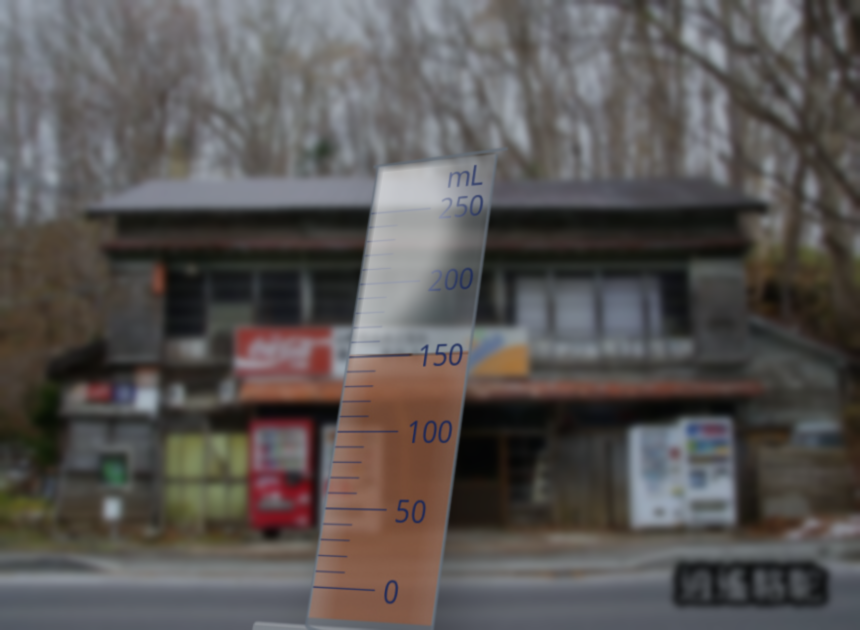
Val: 150
